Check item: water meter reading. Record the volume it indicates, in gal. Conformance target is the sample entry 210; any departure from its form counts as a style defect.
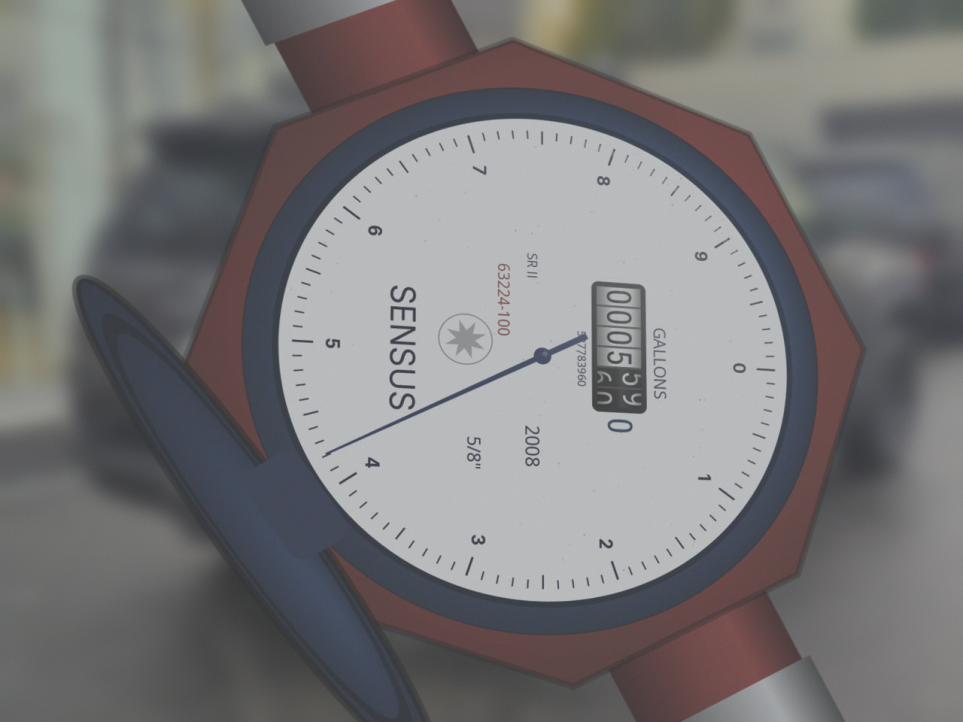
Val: 5594.2
